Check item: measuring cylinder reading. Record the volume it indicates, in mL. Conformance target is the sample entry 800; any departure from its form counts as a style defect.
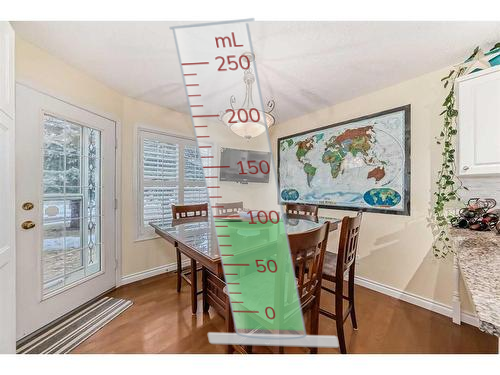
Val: 95
